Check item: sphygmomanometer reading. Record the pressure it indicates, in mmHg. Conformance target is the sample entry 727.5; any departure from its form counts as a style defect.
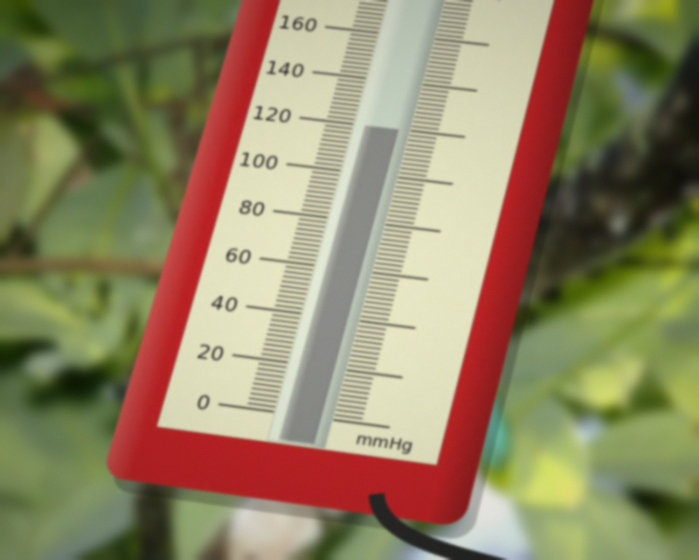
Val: 120
